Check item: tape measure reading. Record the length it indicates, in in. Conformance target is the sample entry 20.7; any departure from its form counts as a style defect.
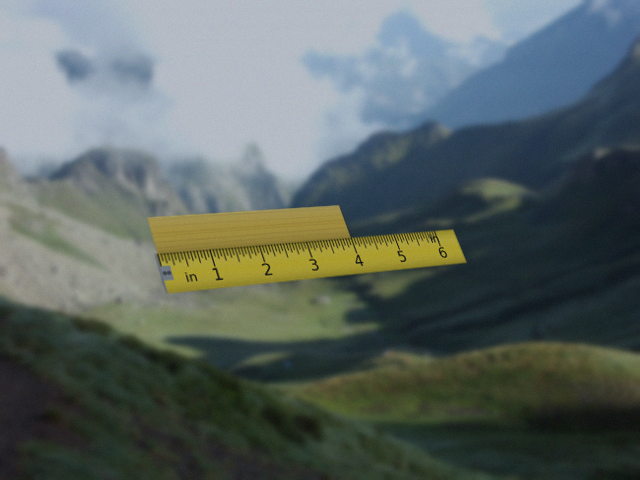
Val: 4
